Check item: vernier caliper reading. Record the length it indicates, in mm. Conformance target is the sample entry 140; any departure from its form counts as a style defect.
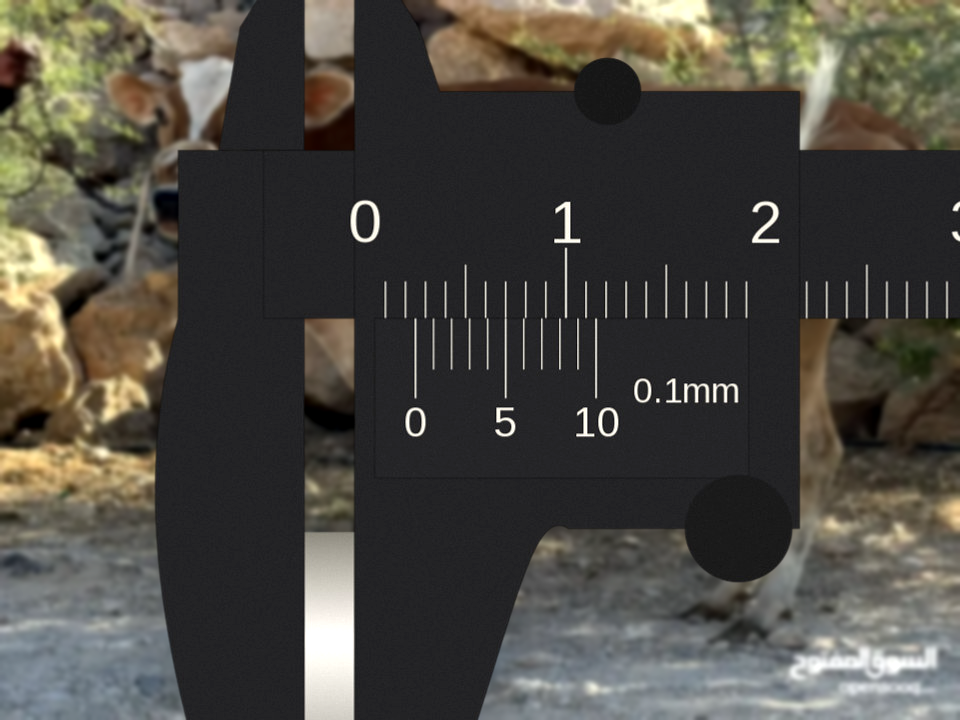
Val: 2.5
